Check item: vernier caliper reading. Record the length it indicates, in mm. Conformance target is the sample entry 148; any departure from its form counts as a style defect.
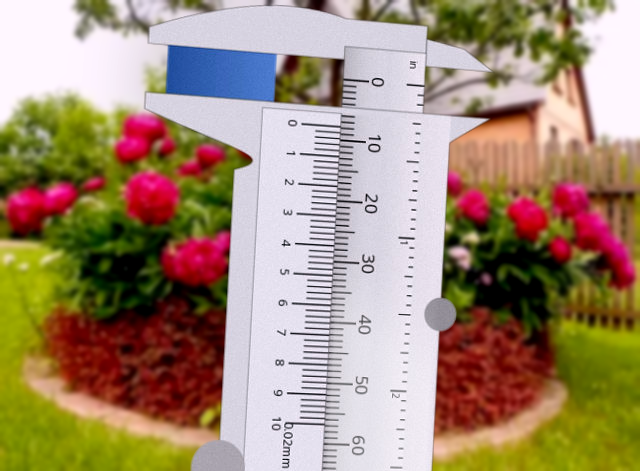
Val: 7.8
